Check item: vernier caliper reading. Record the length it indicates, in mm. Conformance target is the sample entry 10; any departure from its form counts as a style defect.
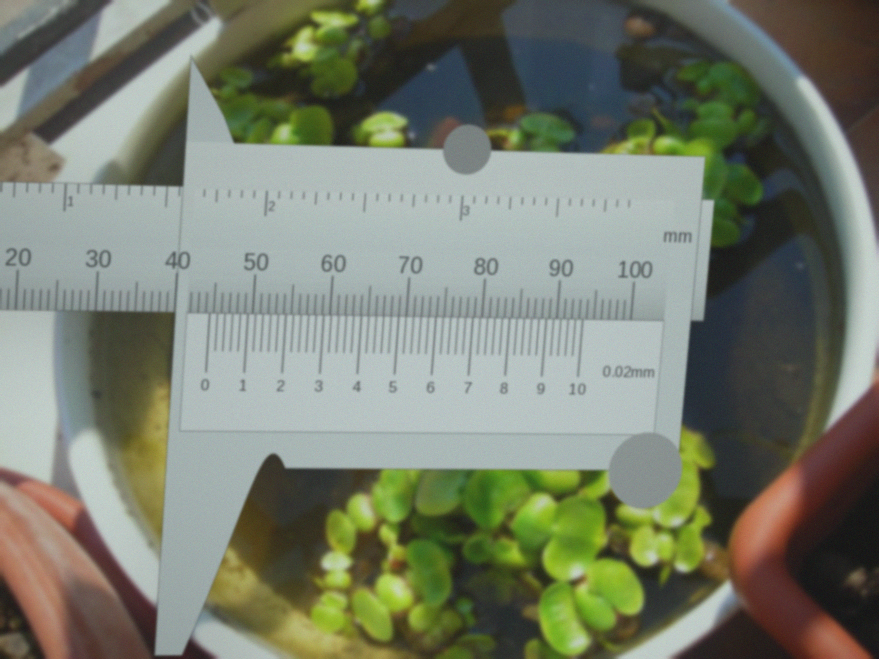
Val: 44.5
